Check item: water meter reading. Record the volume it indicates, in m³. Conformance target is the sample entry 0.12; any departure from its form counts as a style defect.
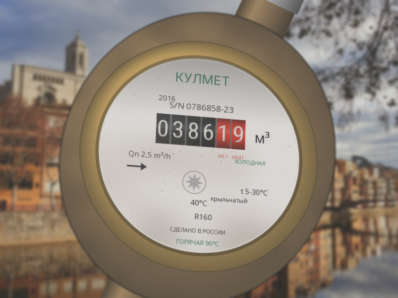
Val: 386.19
